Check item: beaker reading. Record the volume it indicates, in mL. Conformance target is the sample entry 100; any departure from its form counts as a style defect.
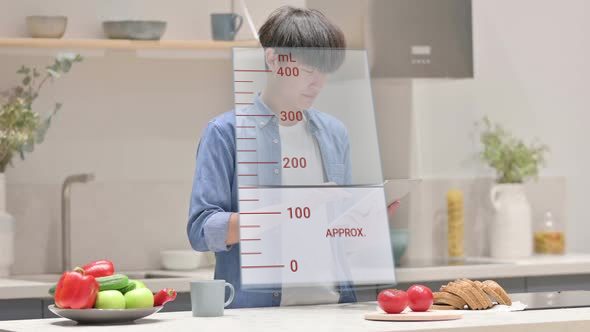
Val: 150
